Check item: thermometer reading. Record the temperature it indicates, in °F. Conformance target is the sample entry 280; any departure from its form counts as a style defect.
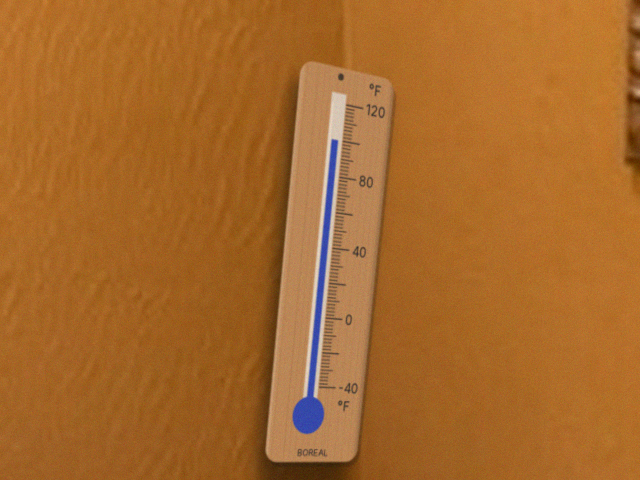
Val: 100
